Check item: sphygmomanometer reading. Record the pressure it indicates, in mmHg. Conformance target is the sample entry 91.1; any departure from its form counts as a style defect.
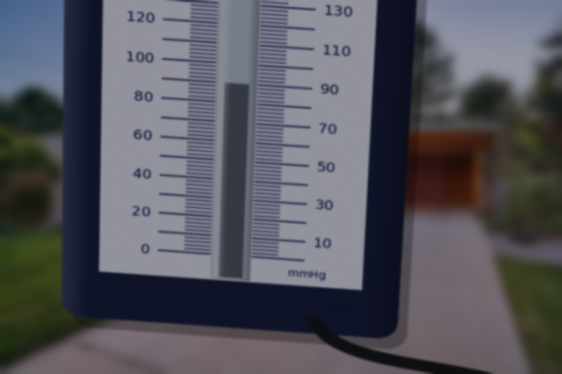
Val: 90
